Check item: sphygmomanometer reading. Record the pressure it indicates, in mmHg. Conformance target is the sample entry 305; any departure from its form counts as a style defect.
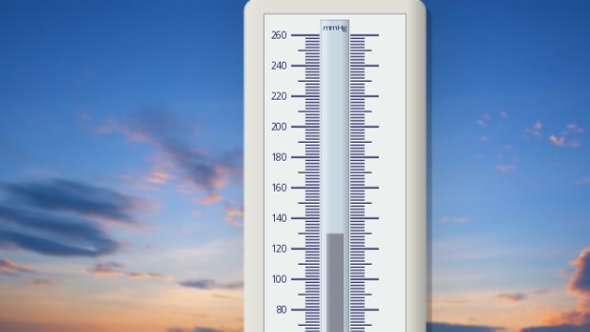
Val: 130
